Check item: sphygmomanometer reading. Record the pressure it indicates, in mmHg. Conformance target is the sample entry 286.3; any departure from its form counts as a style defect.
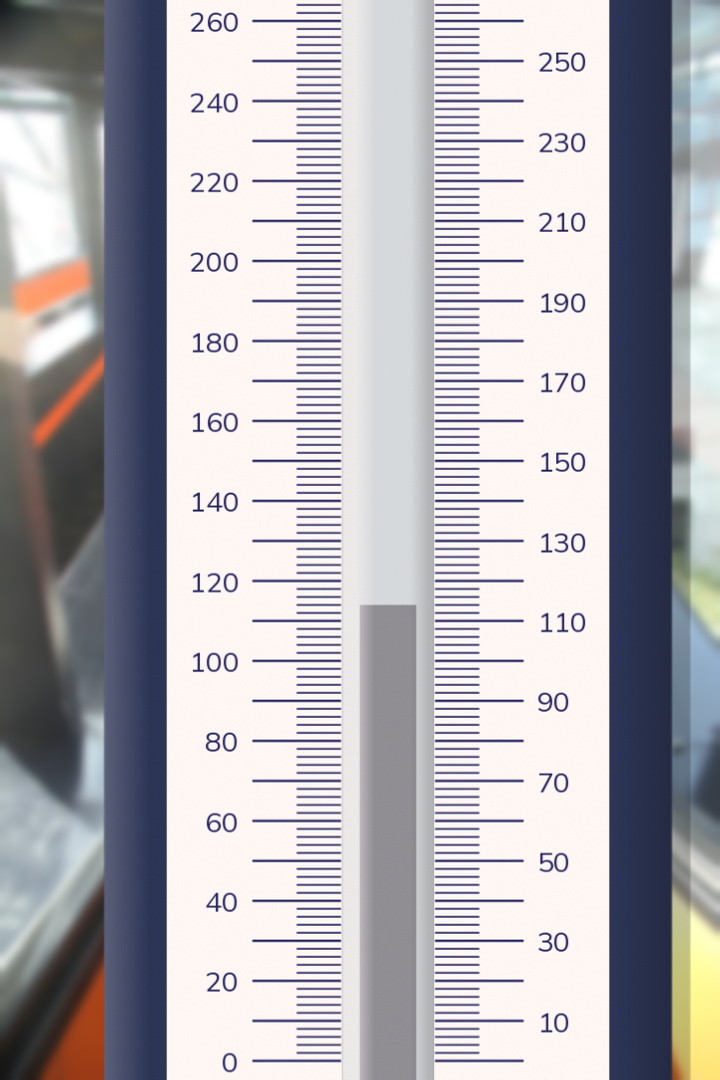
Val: 114
